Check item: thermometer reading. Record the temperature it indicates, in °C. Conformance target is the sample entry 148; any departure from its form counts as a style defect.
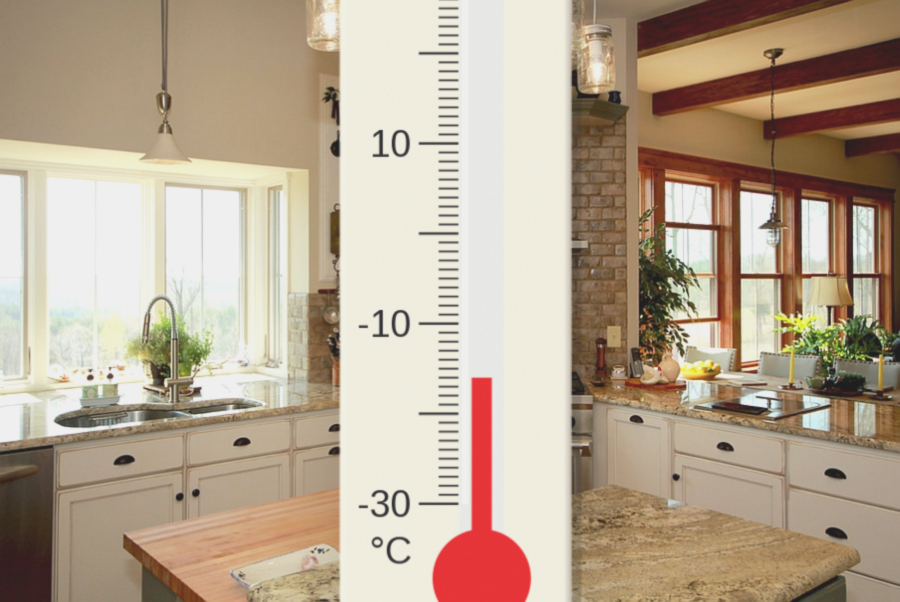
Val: -16
